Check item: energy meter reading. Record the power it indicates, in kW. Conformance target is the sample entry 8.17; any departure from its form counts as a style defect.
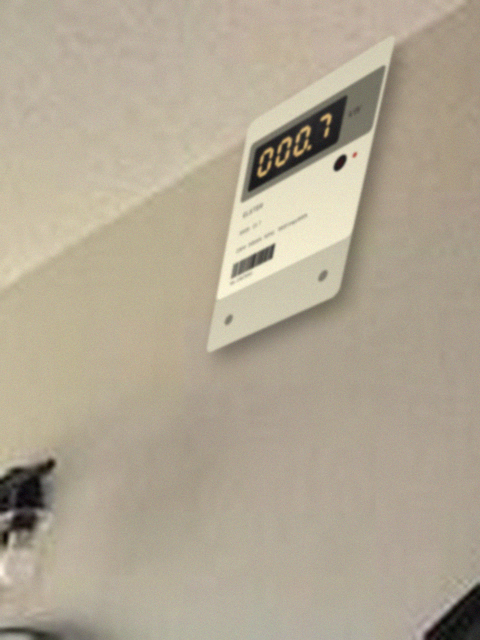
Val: 0.7
